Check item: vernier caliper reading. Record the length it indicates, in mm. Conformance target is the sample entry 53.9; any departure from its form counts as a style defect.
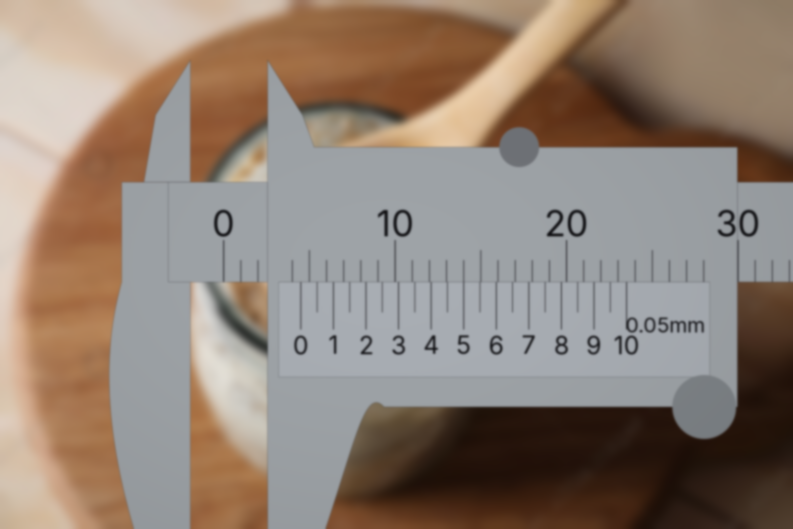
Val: 4.5
